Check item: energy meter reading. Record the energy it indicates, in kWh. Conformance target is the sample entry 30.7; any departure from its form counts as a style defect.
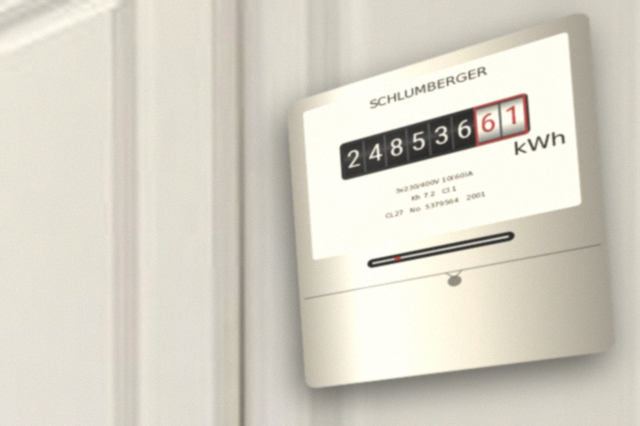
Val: 248536.61
